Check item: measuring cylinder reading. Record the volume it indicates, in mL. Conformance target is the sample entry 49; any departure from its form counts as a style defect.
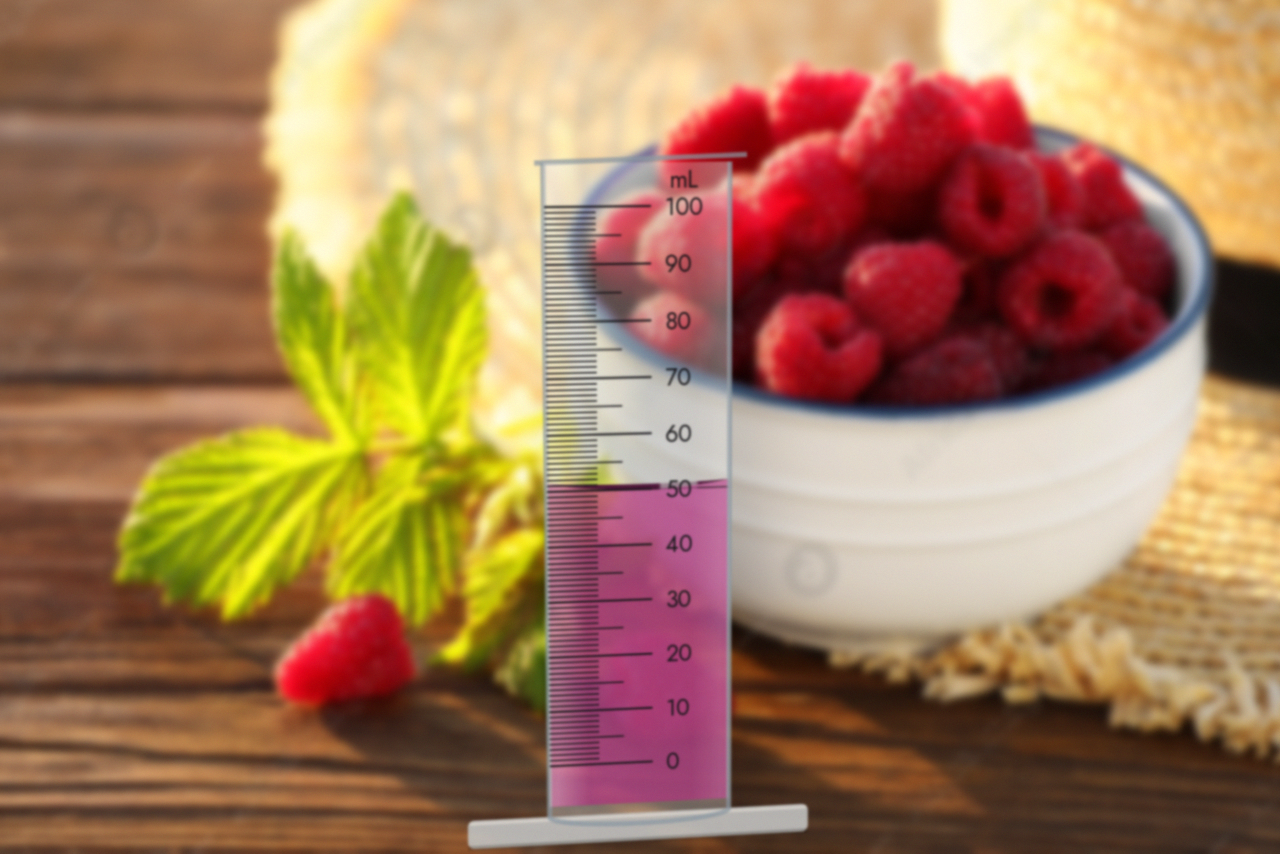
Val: 50
